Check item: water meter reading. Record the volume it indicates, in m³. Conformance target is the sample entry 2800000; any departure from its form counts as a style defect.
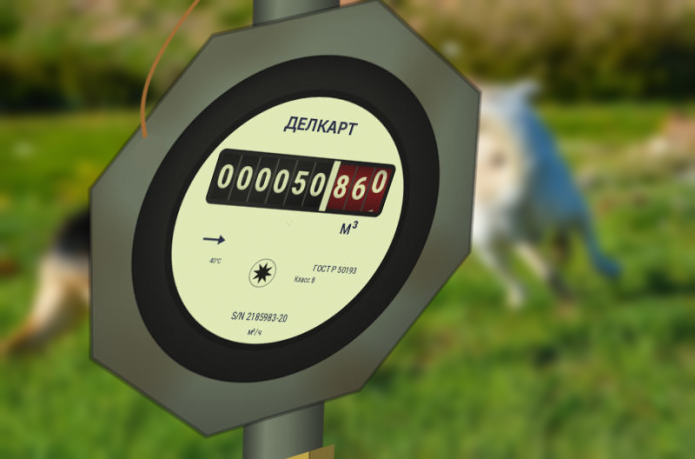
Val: 50.860
